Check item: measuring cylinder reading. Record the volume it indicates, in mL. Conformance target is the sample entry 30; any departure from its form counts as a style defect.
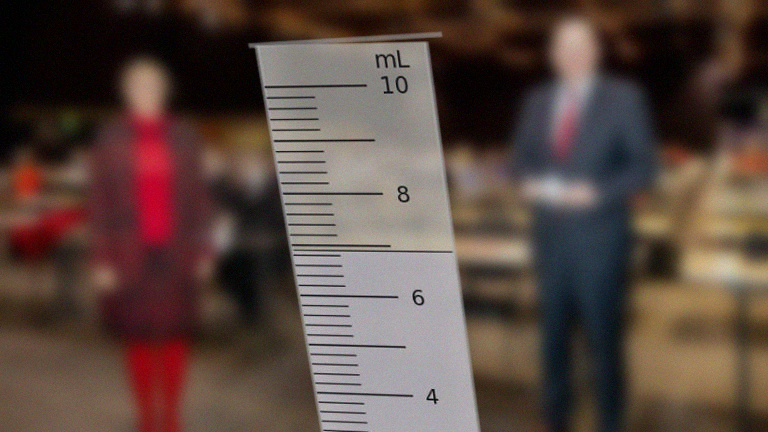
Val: 6.9
